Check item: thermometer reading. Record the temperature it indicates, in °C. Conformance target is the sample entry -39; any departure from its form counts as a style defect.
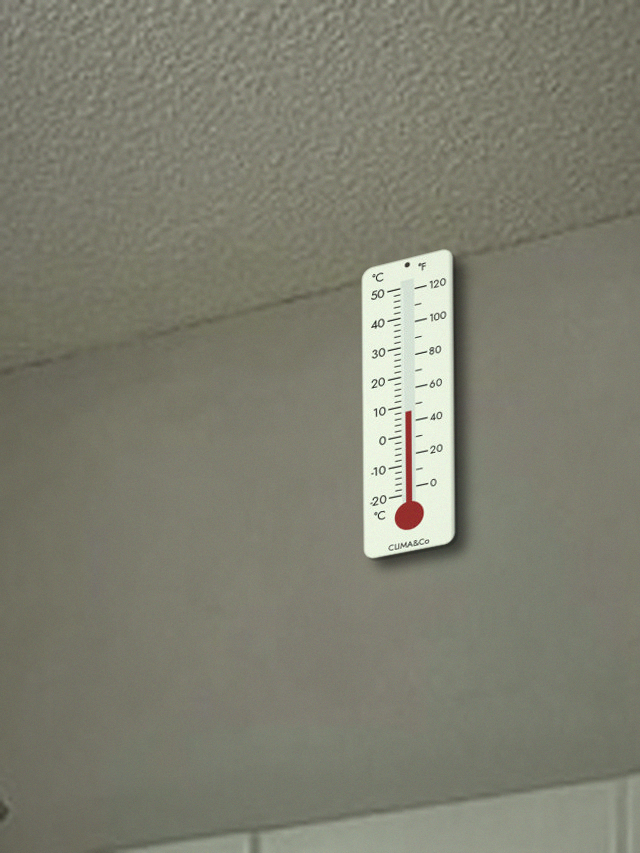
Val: 8
